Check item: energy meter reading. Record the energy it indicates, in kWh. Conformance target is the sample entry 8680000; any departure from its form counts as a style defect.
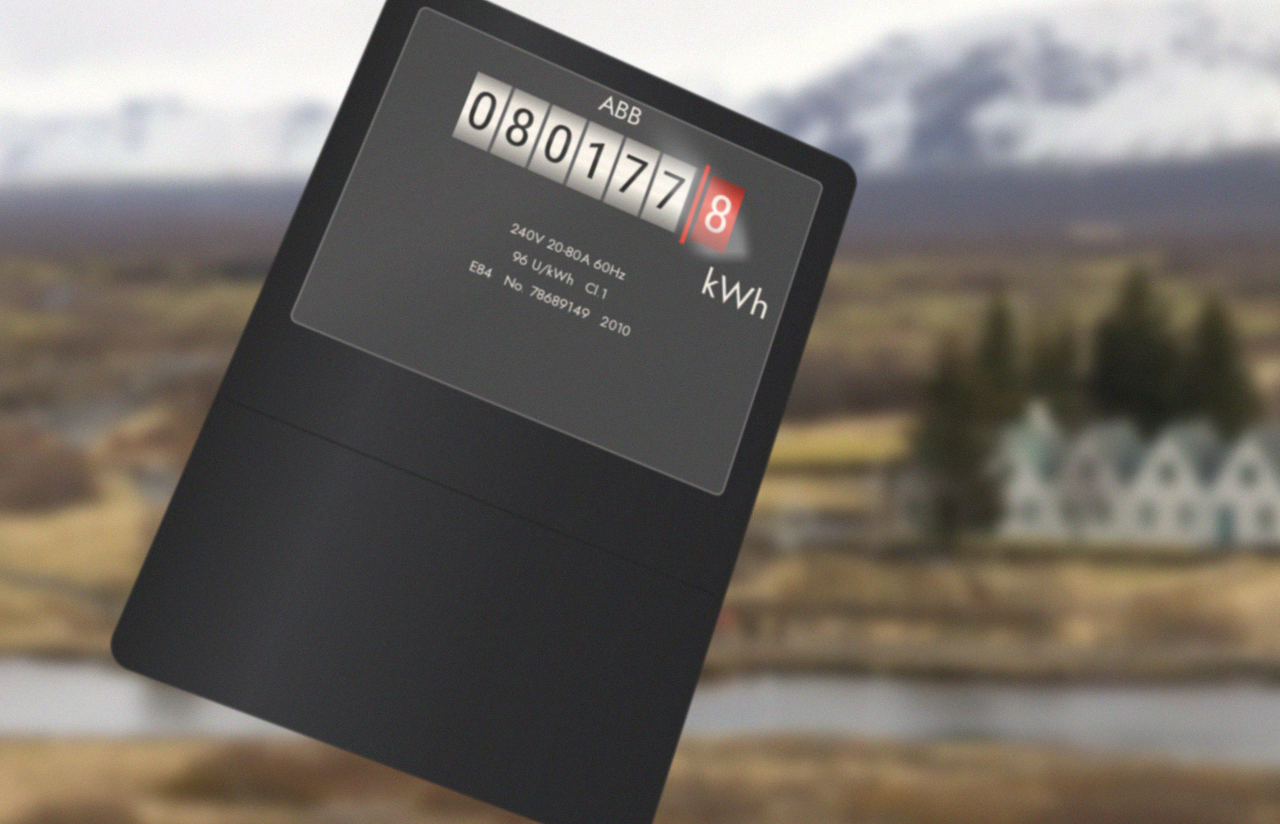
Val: 80177.8
